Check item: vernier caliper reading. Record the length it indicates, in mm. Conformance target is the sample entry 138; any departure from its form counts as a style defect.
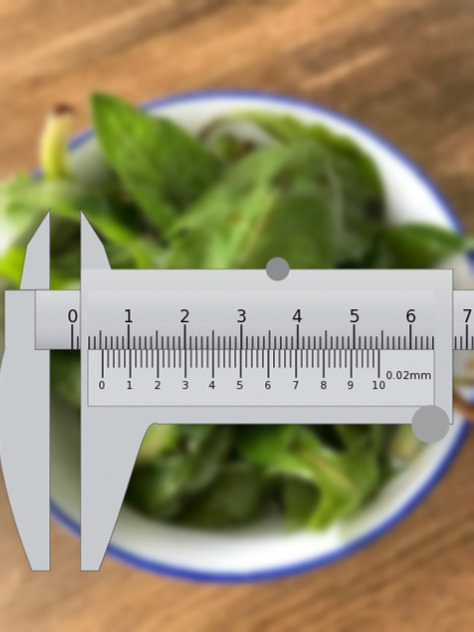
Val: 5.4
